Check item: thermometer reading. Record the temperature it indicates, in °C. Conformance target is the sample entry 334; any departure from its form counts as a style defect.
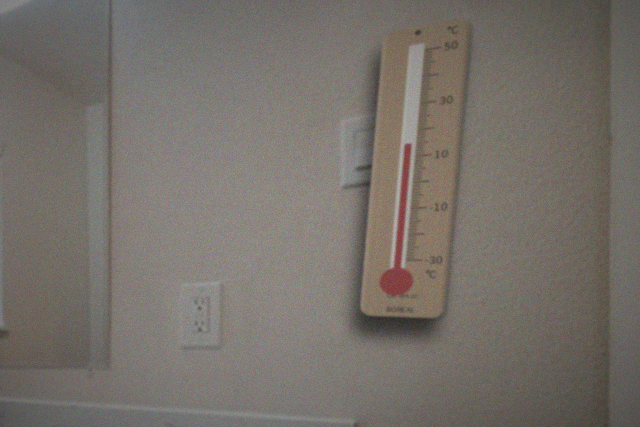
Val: 15
